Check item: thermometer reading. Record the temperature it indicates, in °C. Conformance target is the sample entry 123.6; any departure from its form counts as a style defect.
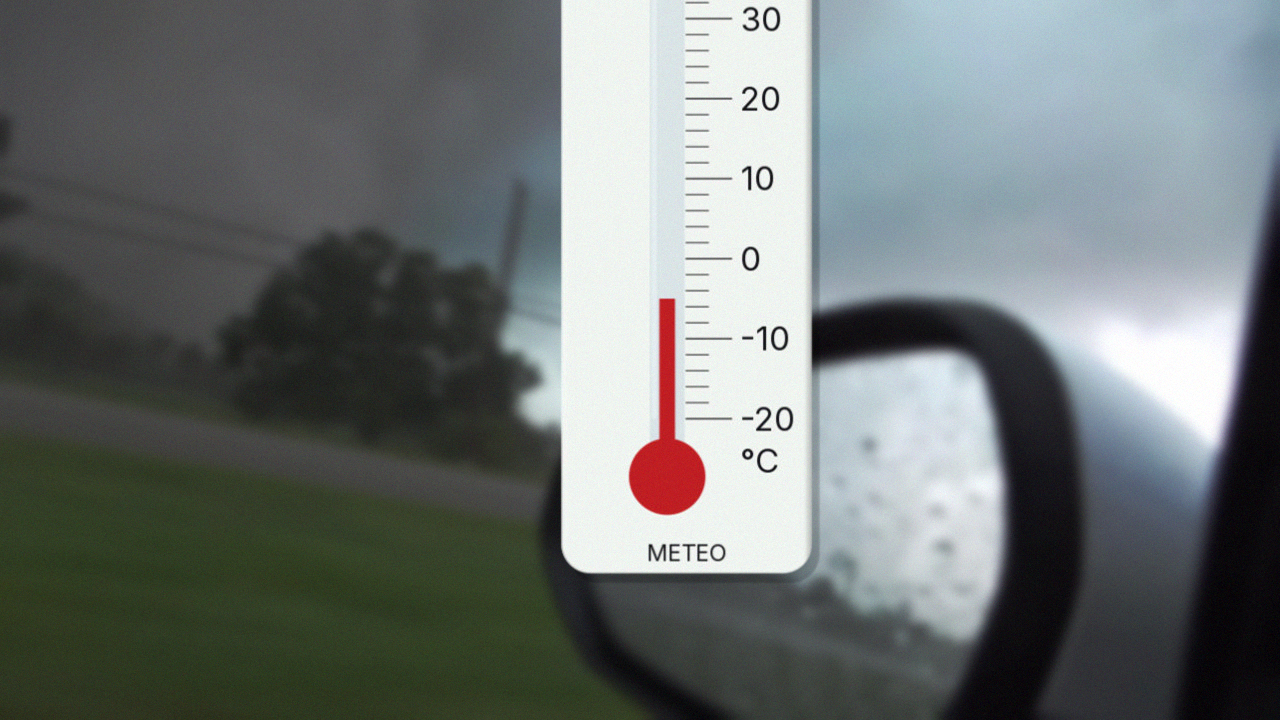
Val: -5
